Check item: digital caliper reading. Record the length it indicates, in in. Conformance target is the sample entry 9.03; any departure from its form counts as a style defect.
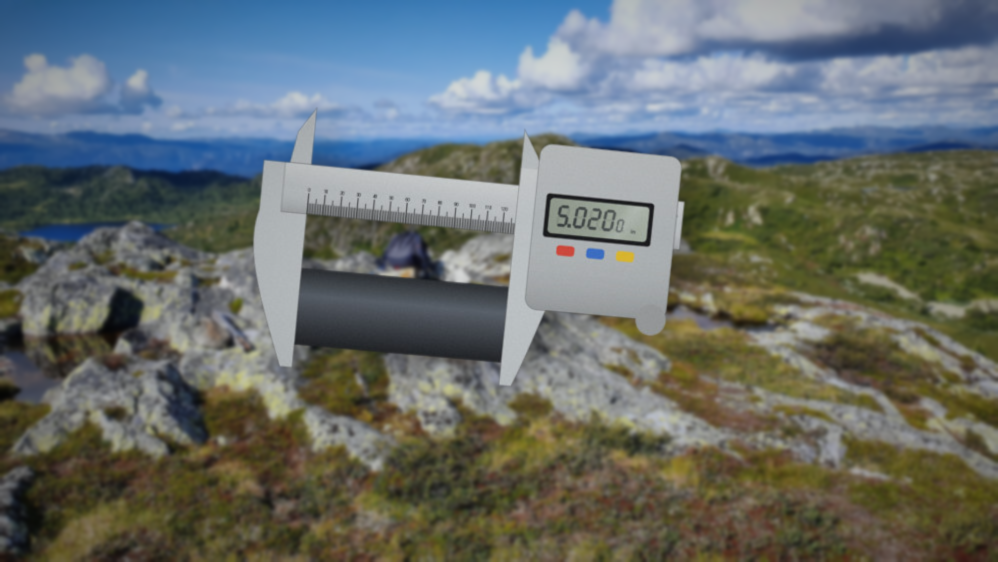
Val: 5.0200
